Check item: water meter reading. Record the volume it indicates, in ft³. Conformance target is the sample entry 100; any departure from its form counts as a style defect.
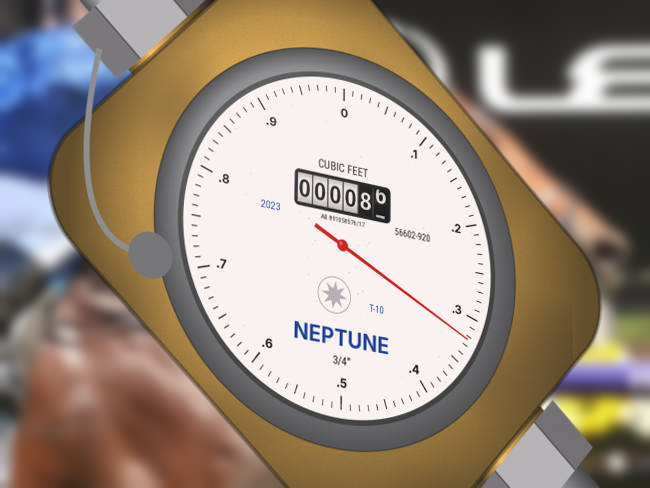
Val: 86.32
